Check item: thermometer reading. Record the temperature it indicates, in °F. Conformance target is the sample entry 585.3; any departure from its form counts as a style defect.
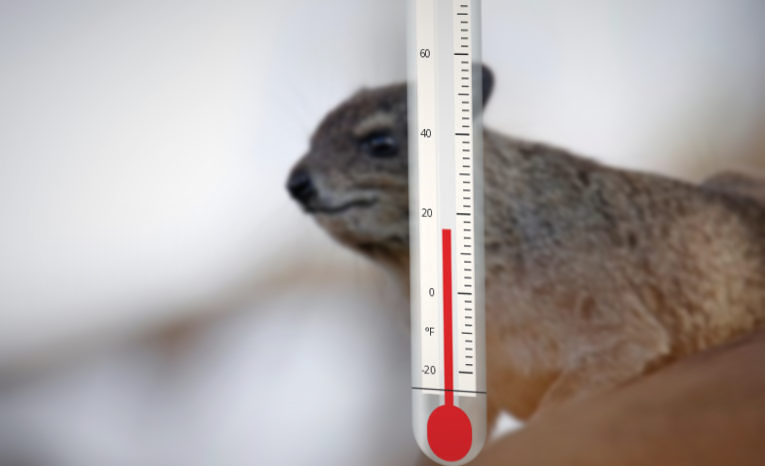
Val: 16
